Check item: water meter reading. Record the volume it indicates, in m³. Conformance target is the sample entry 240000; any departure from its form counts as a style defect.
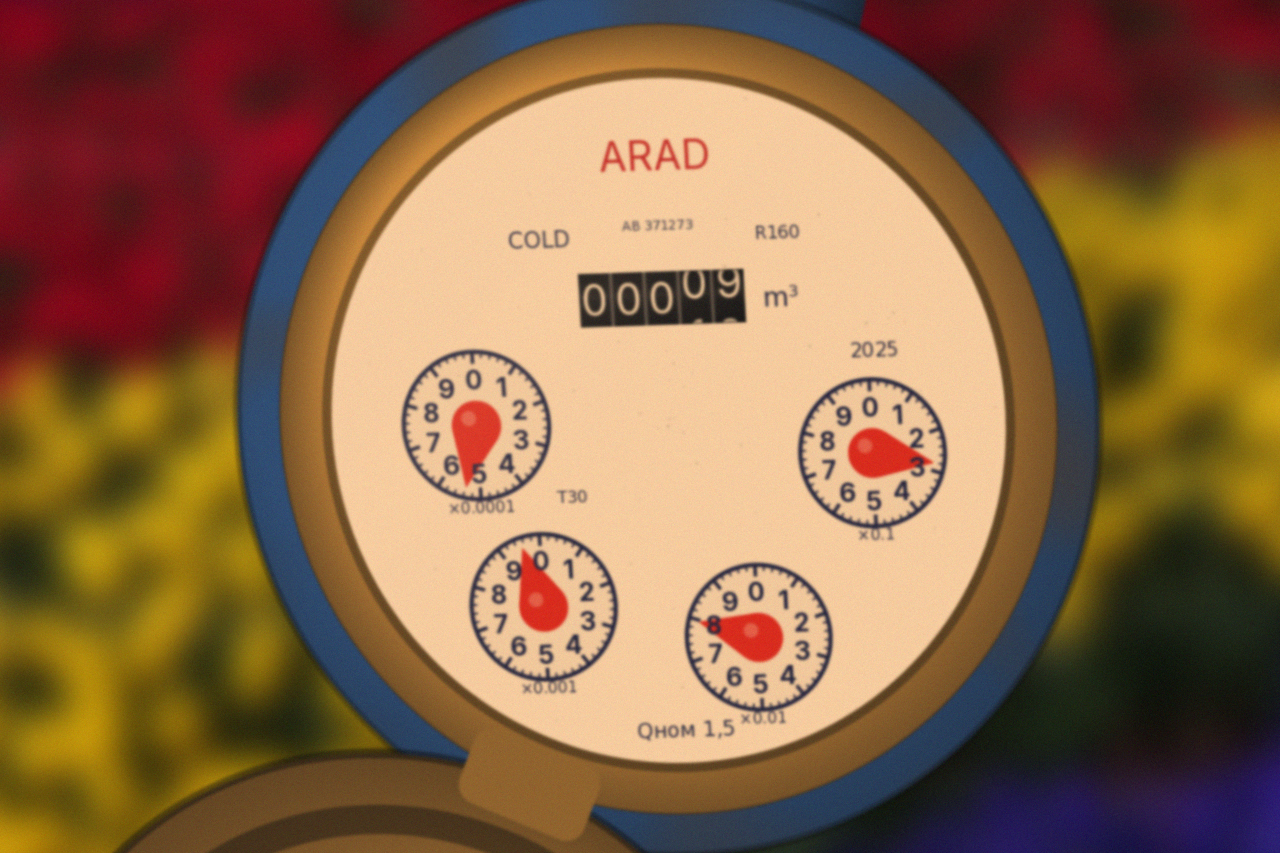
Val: 9.2795
